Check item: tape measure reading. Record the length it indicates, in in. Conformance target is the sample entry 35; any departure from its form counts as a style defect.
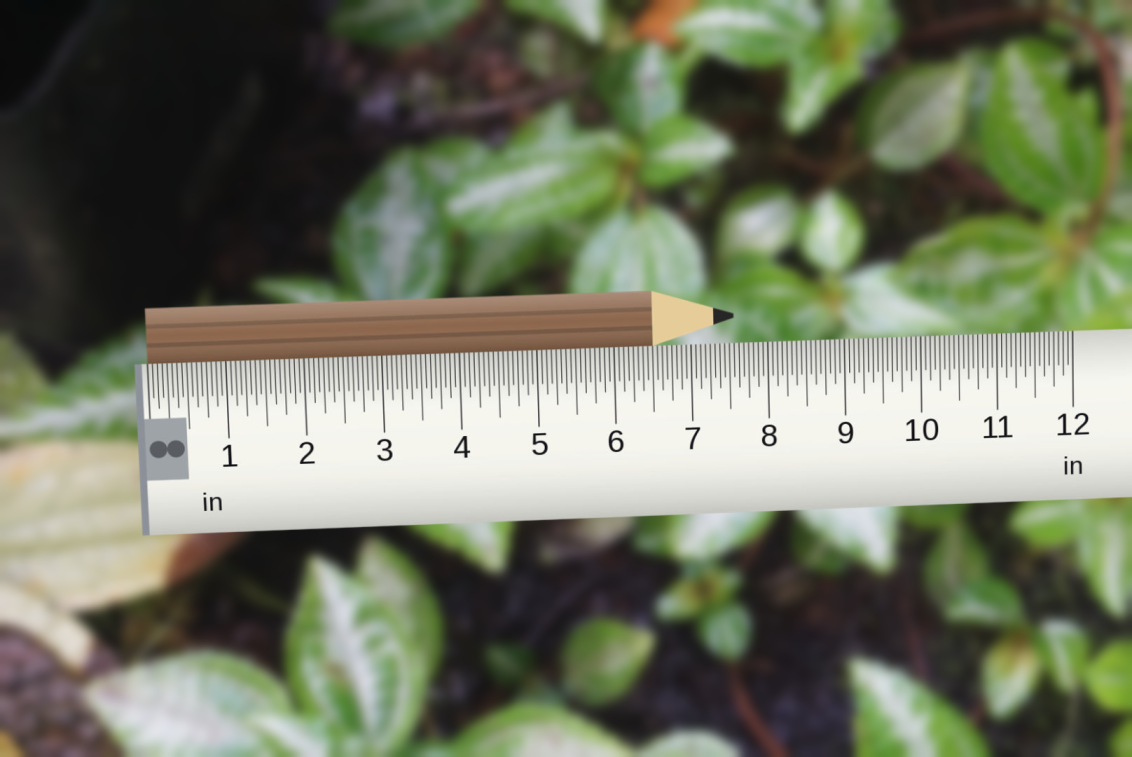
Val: 7.5625
